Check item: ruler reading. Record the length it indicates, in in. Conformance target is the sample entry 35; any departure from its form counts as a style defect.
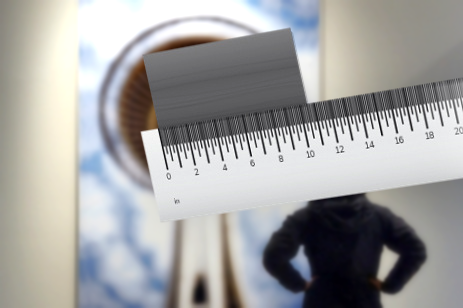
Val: 10.5
